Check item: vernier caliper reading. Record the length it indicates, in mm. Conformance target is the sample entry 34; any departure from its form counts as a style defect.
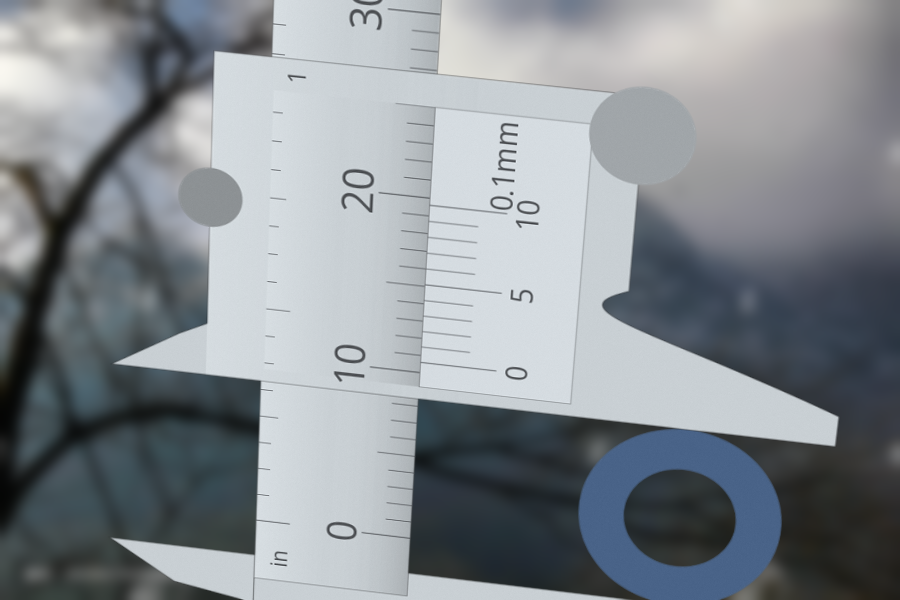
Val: 10.6
